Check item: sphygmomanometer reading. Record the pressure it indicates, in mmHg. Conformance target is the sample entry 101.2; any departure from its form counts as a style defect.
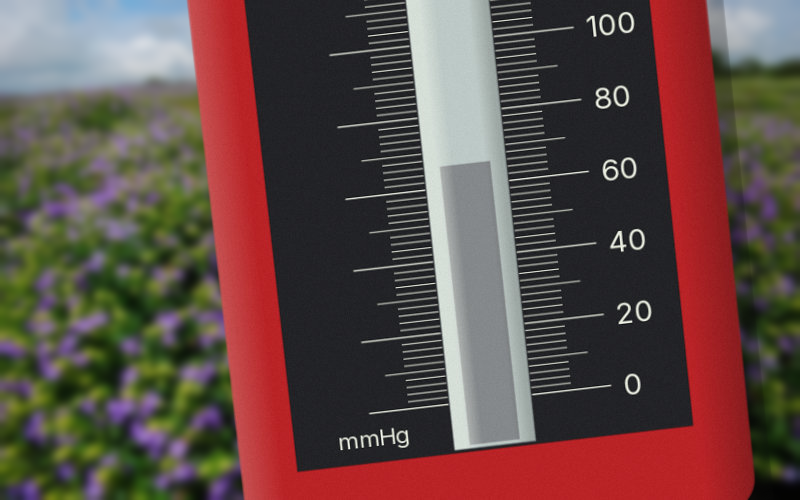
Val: 66
